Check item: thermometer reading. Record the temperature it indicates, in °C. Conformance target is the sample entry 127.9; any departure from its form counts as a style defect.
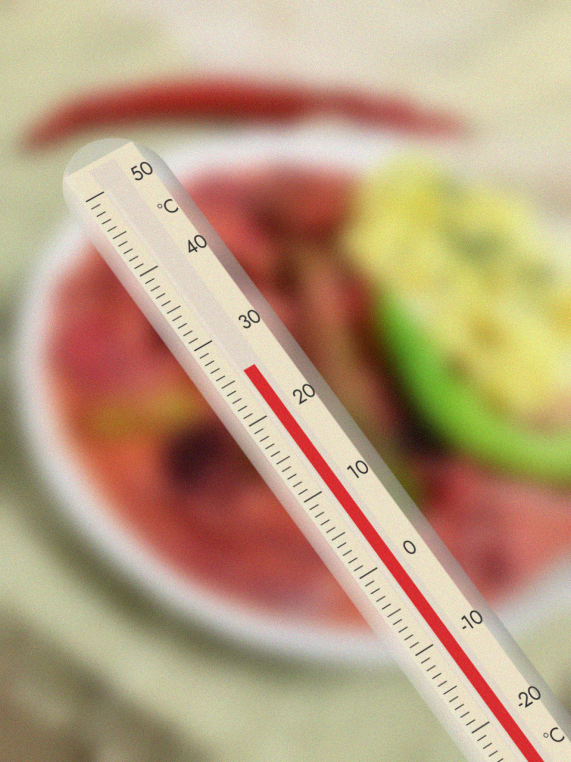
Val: 25.5
